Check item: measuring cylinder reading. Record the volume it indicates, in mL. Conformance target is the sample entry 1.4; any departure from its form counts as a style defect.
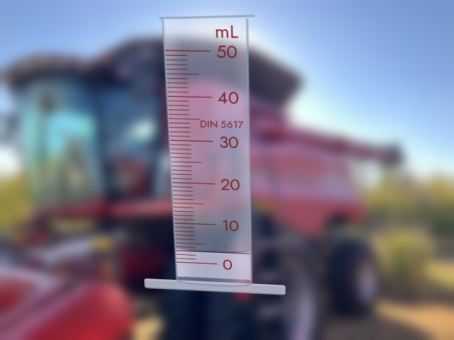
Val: 3
